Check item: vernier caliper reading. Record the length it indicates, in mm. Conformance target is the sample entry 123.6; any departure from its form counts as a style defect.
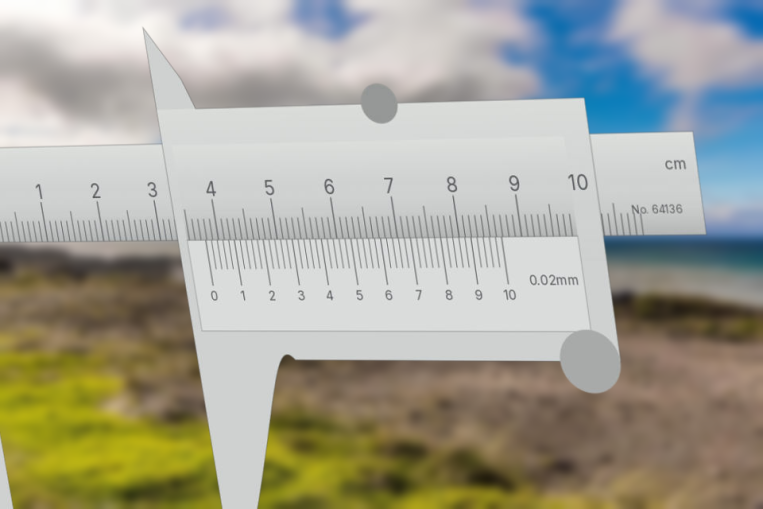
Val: 37.8
